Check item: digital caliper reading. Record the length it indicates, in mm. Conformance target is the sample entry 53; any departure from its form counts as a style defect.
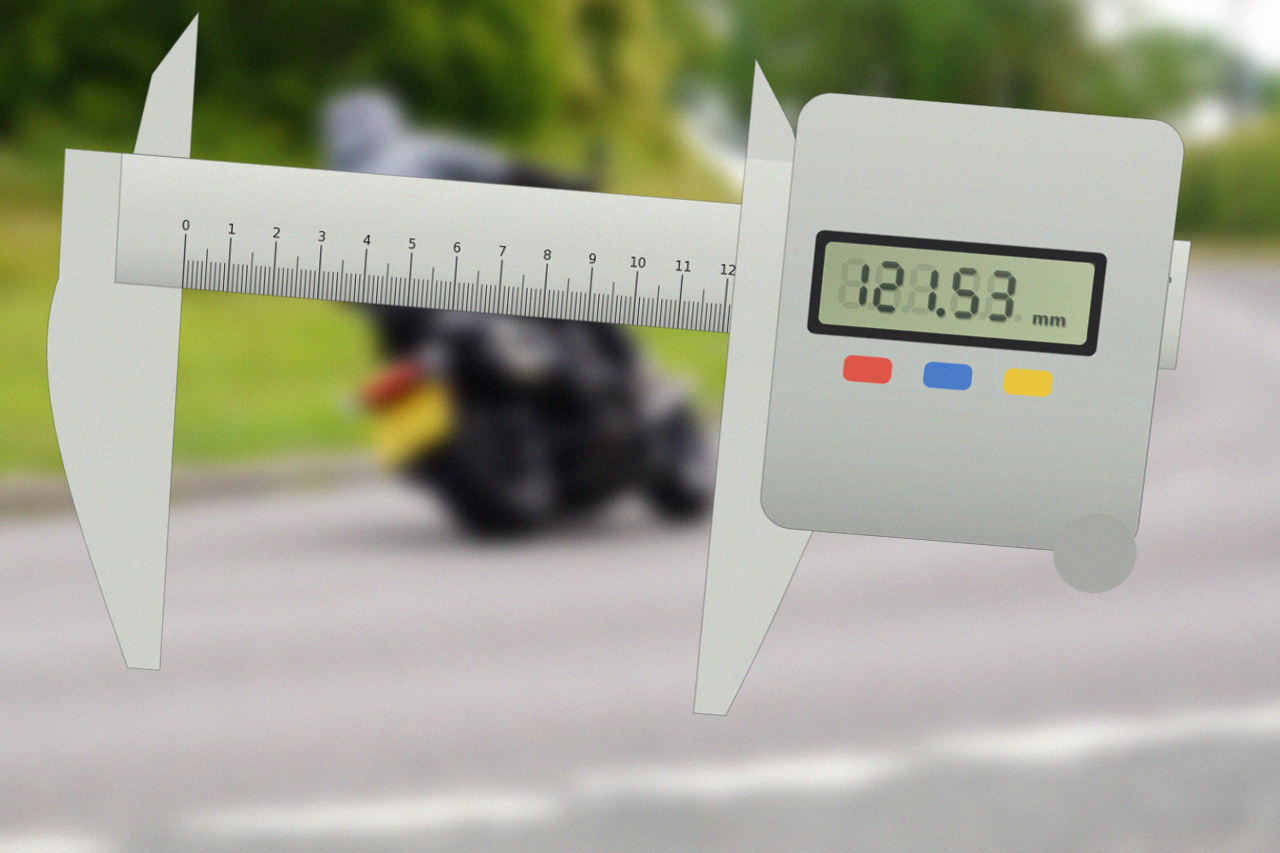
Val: 121.53
